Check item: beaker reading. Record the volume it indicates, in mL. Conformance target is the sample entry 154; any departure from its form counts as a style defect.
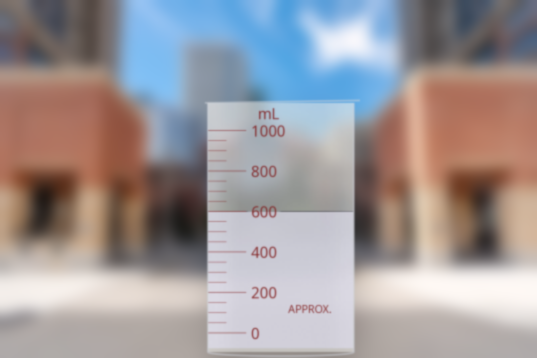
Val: 600
